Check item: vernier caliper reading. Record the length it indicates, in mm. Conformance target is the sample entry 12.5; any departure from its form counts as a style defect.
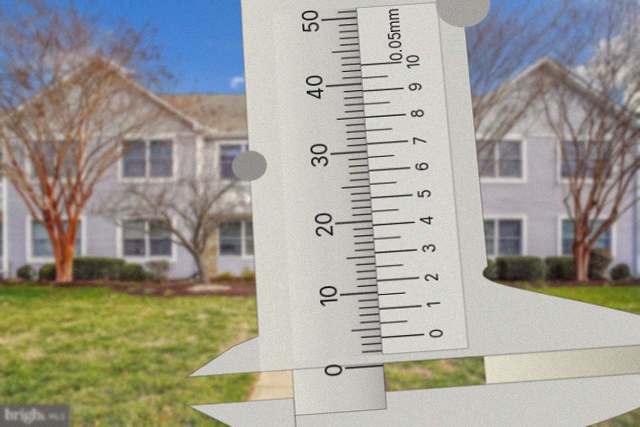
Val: 3.8
